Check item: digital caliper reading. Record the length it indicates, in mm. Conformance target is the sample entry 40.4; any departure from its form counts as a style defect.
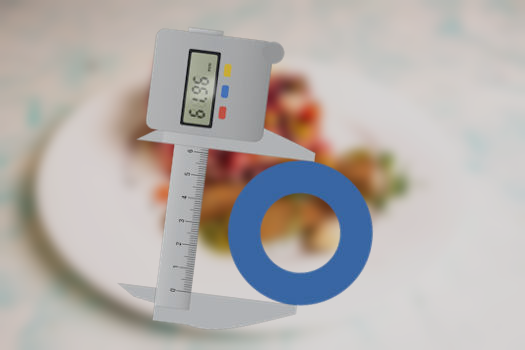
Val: 61.96
